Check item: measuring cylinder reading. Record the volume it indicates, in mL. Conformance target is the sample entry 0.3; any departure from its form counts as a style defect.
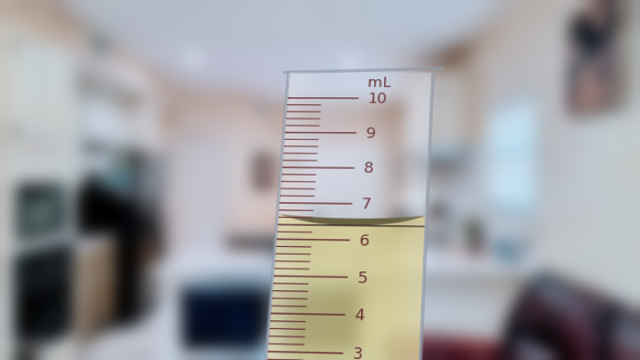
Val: 6.4
